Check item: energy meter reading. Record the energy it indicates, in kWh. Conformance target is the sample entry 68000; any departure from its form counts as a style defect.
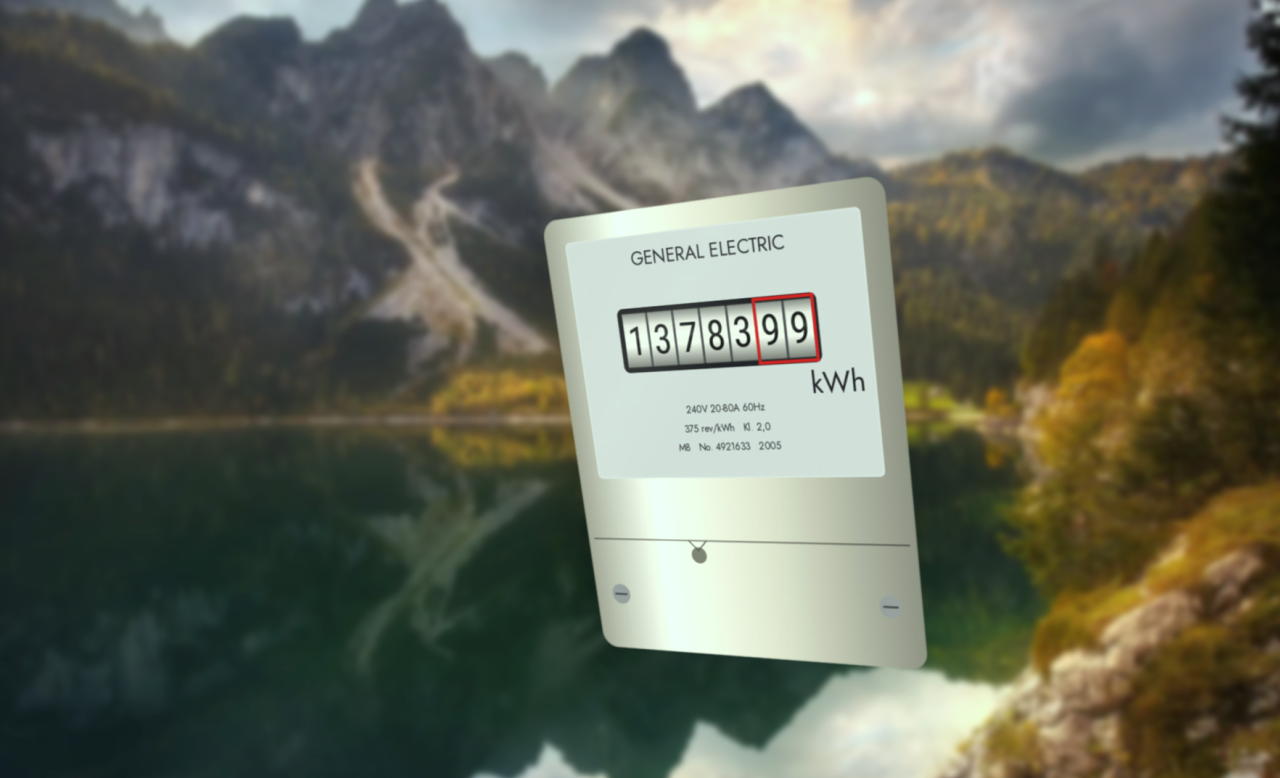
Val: 13783.99
